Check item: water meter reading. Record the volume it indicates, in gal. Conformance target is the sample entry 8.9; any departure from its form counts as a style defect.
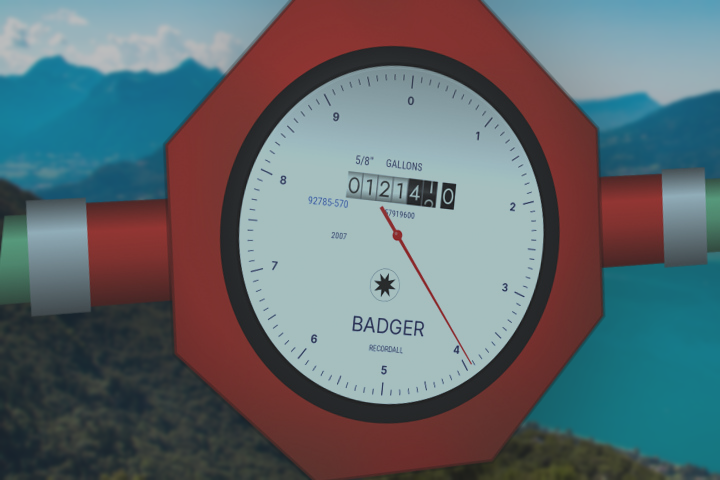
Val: 121413.9
